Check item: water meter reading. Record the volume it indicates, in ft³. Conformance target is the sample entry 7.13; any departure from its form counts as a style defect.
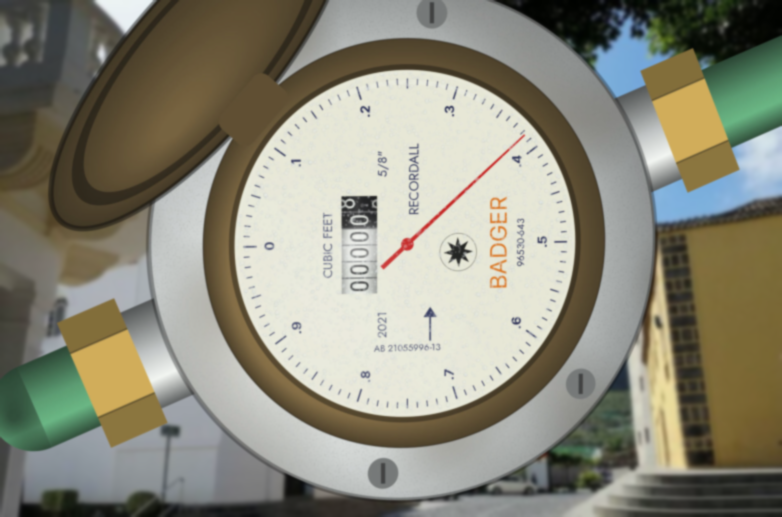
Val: 8.38
